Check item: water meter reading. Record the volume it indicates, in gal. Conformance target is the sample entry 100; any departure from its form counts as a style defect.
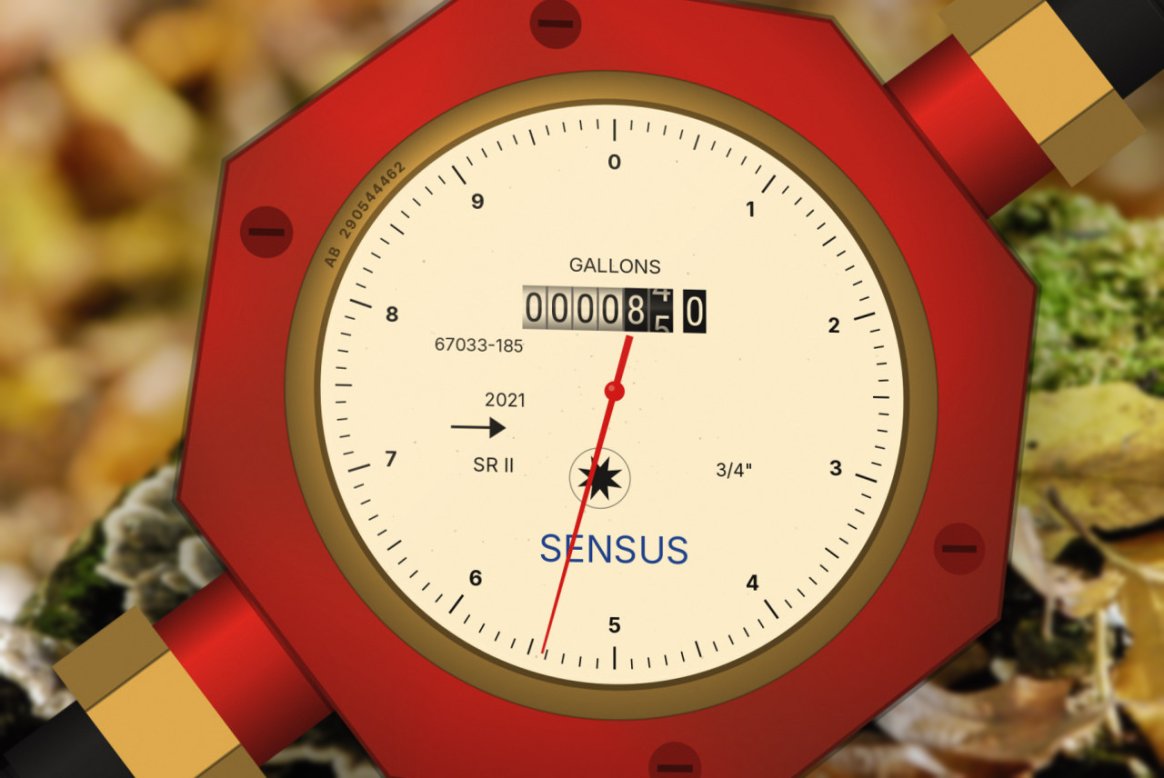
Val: 845.4
